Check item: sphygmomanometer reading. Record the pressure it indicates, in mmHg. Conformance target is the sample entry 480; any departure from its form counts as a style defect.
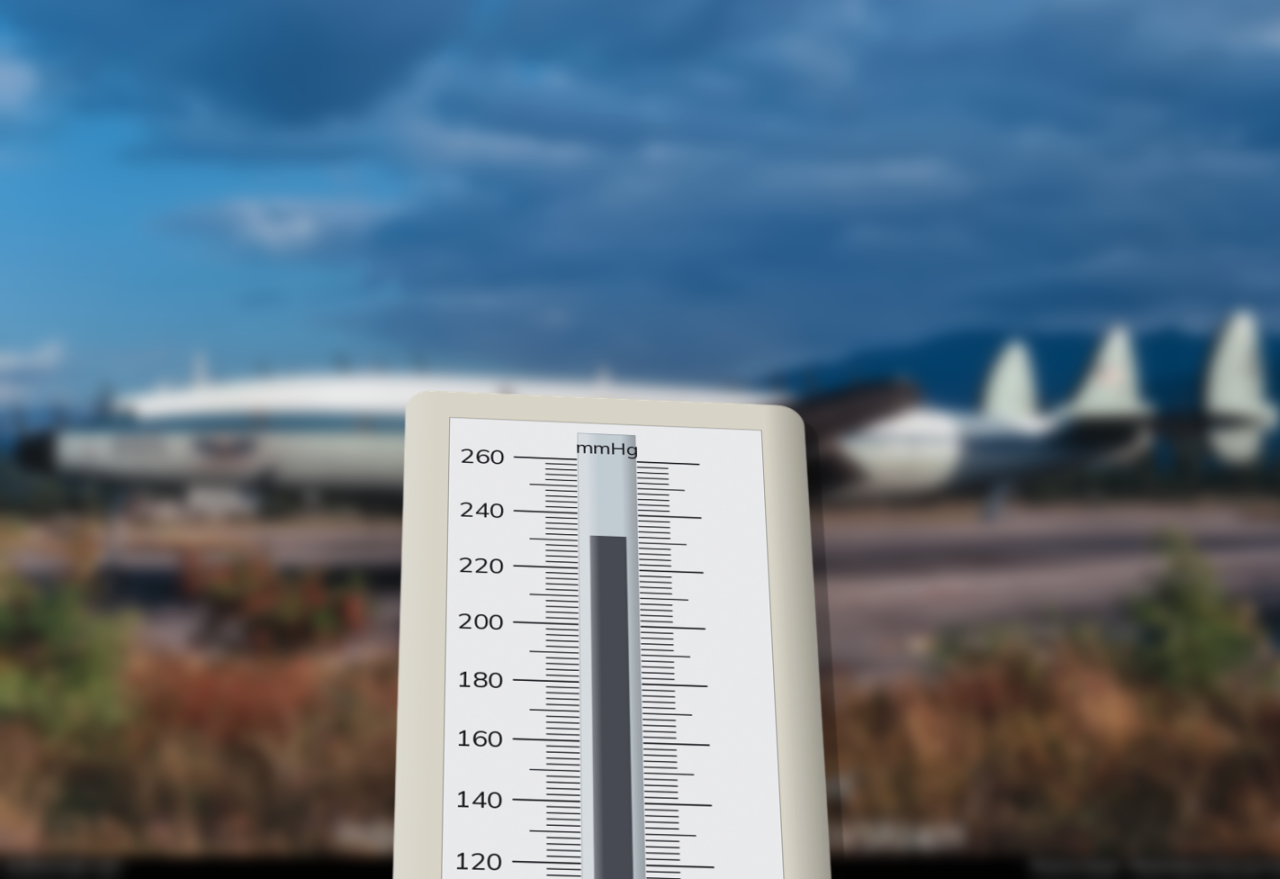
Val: 232
